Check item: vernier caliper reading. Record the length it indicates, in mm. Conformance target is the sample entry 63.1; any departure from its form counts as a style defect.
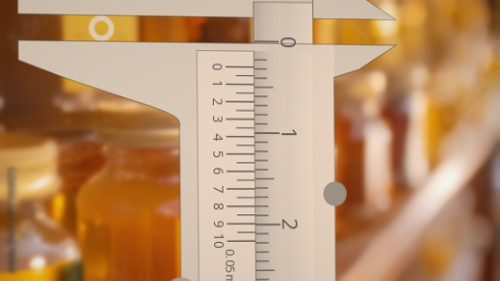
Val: 2.8
